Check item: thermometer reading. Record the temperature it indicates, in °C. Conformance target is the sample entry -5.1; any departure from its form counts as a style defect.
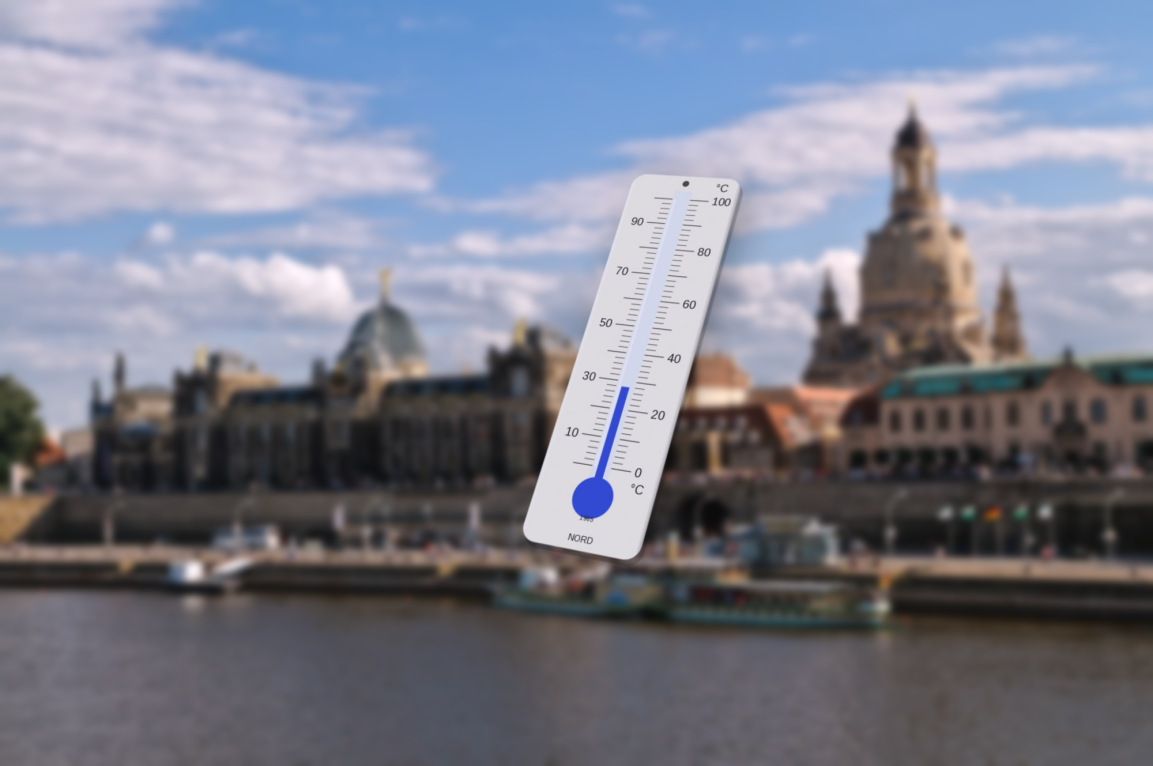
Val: 28
